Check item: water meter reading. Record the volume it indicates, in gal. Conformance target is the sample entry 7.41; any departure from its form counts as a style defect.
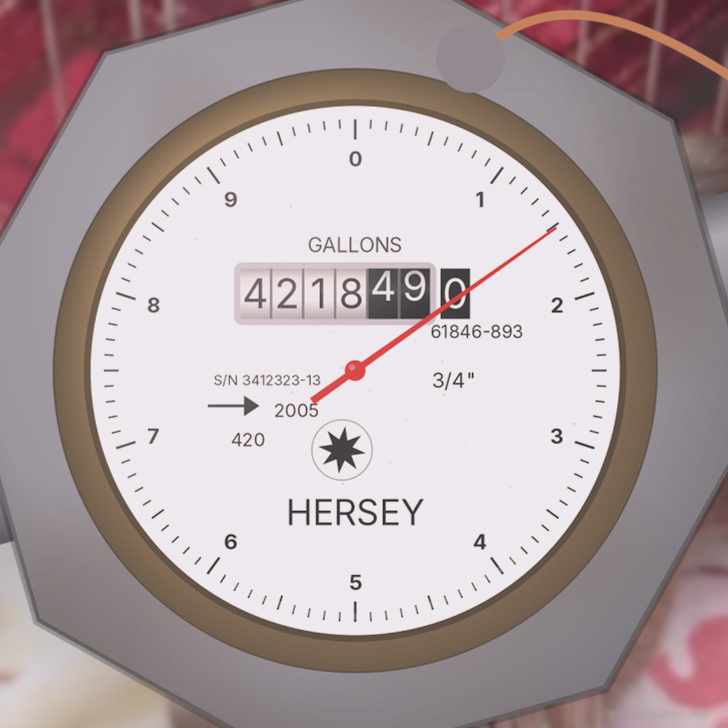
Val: 4218491.5
